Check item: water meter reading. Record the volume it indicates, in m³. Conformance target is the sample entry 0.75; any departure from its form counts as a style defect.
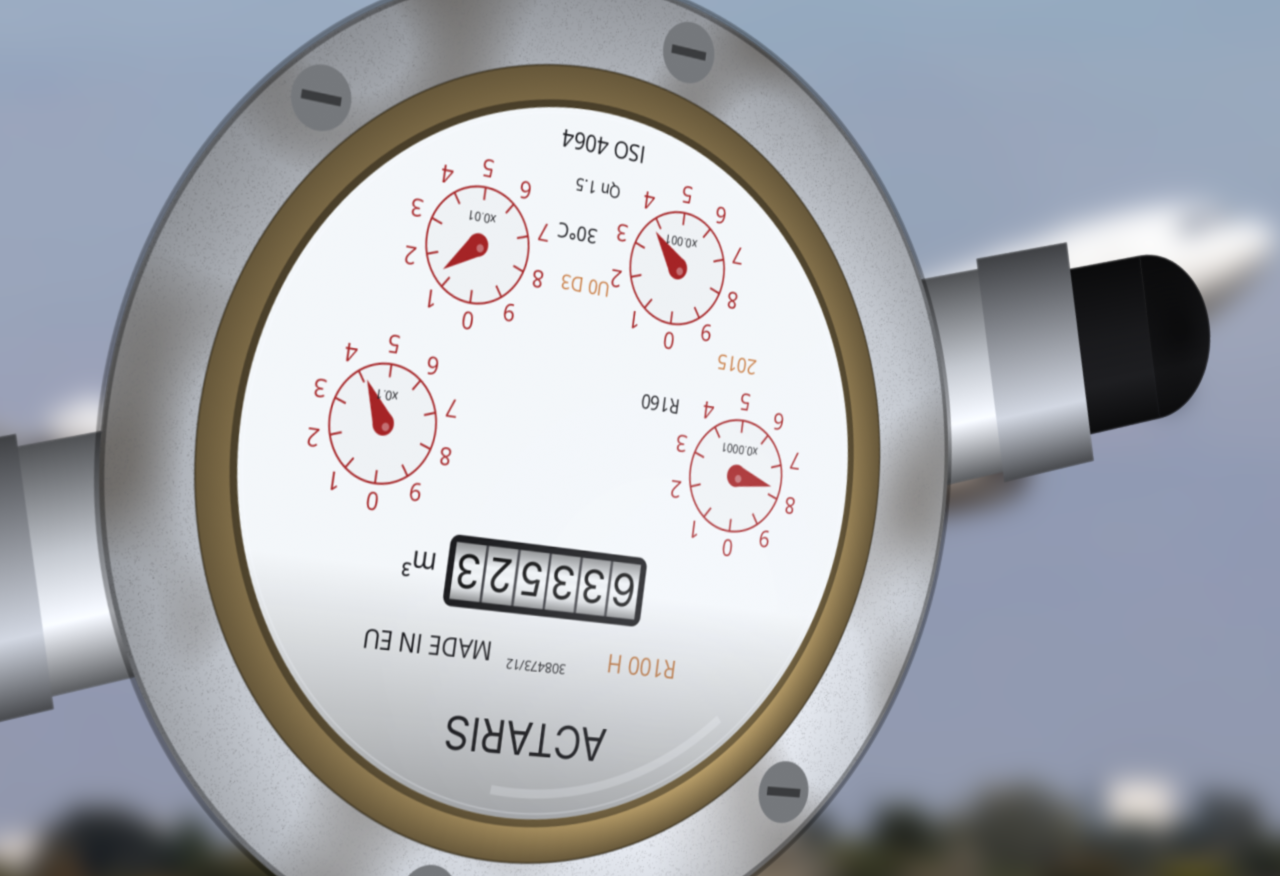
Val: 633523.4137
